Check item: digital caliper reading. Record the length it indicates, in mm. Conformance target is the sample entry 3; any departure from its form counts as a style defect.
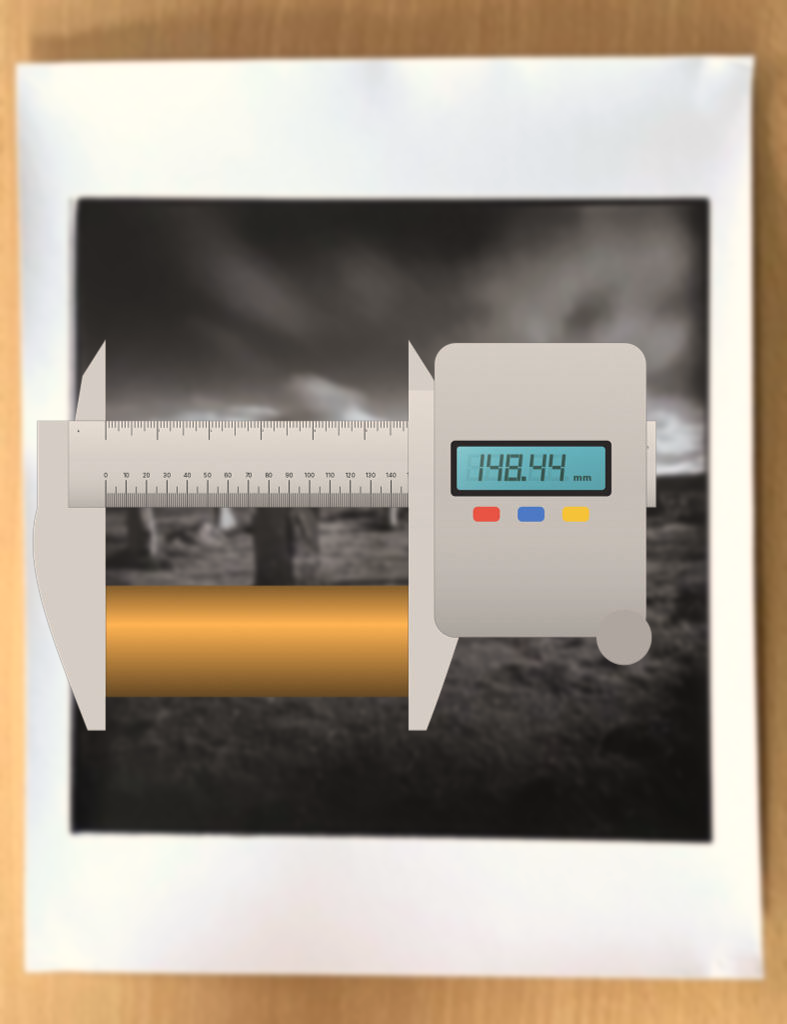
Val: 148.44
